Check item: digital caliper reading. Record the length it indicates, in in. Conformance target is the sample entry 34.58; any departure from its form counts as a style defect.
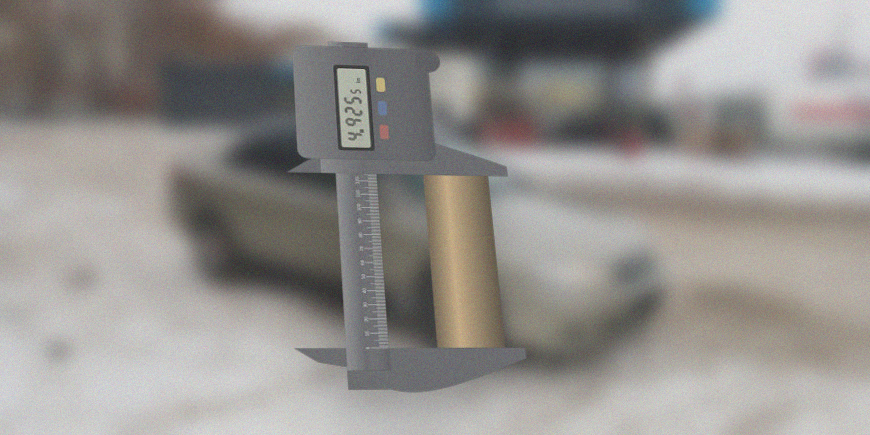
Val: 4.9255
